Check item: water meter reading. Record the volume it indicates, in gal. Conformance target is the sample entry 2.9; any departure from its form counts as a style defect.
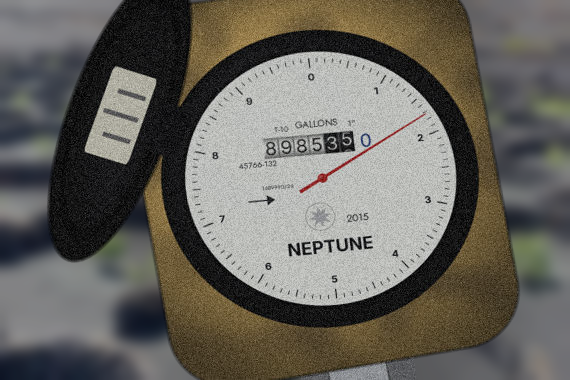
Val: 8985351.7
